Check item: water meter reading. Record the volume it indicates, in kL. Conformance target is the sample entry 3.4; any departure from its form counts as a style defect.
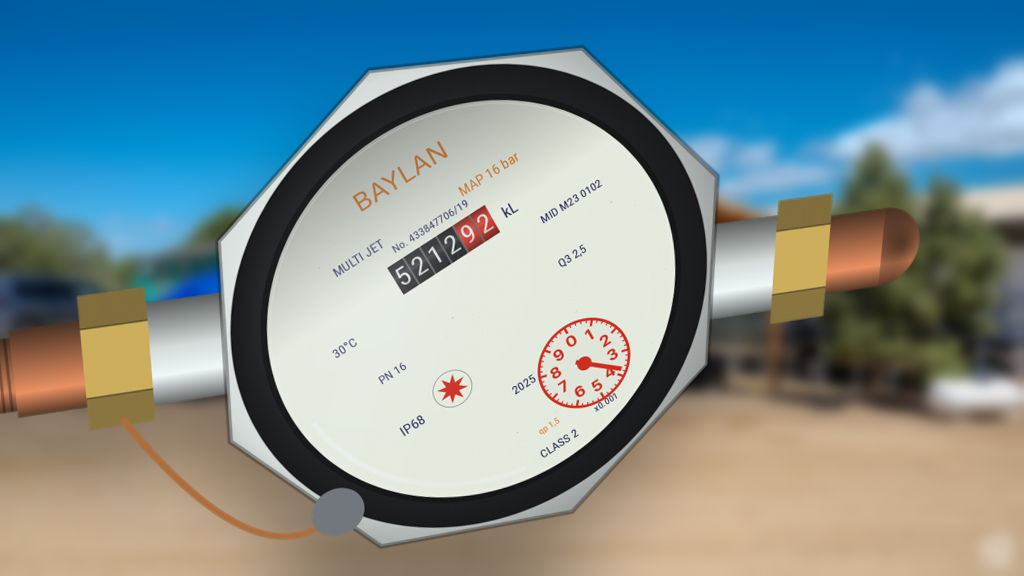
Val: 5212.923
